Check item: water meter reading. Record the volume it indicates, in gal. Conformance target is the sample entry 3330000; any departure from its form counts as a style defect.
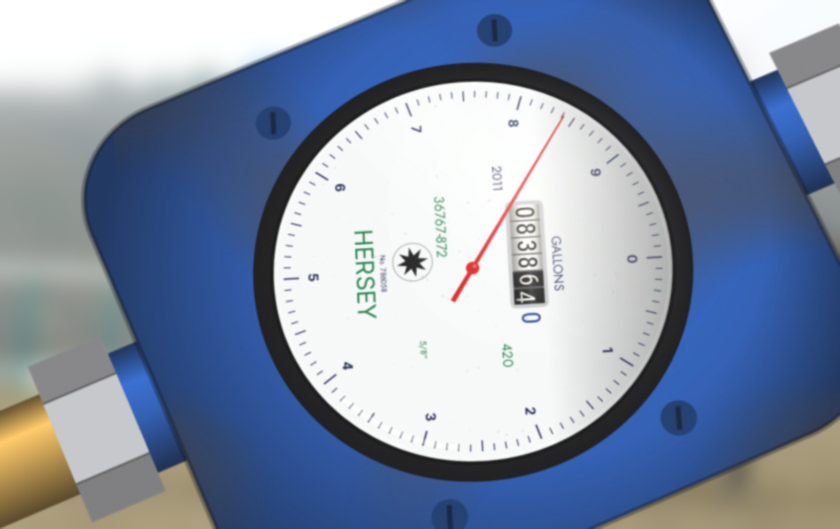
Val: 838638.4
